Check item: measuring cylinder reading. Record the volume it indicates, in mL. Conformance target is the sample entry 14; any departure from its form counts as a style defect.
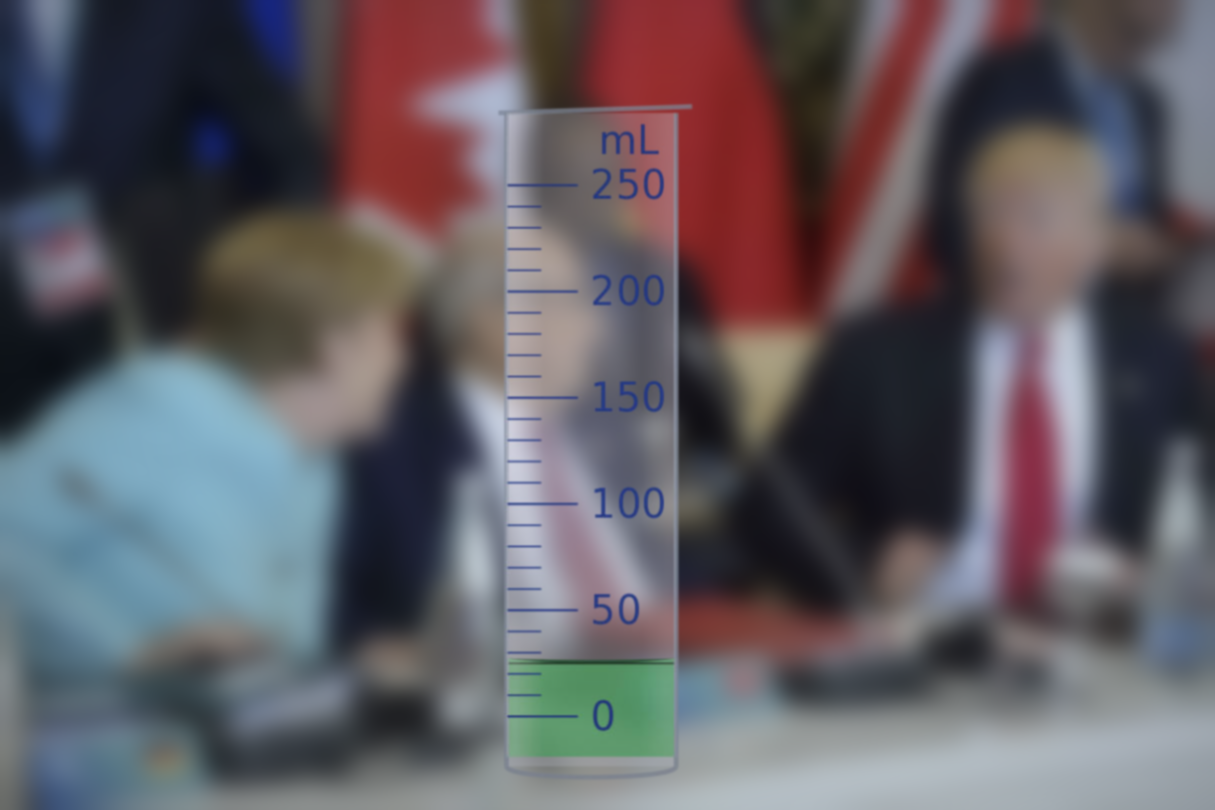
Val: 25
